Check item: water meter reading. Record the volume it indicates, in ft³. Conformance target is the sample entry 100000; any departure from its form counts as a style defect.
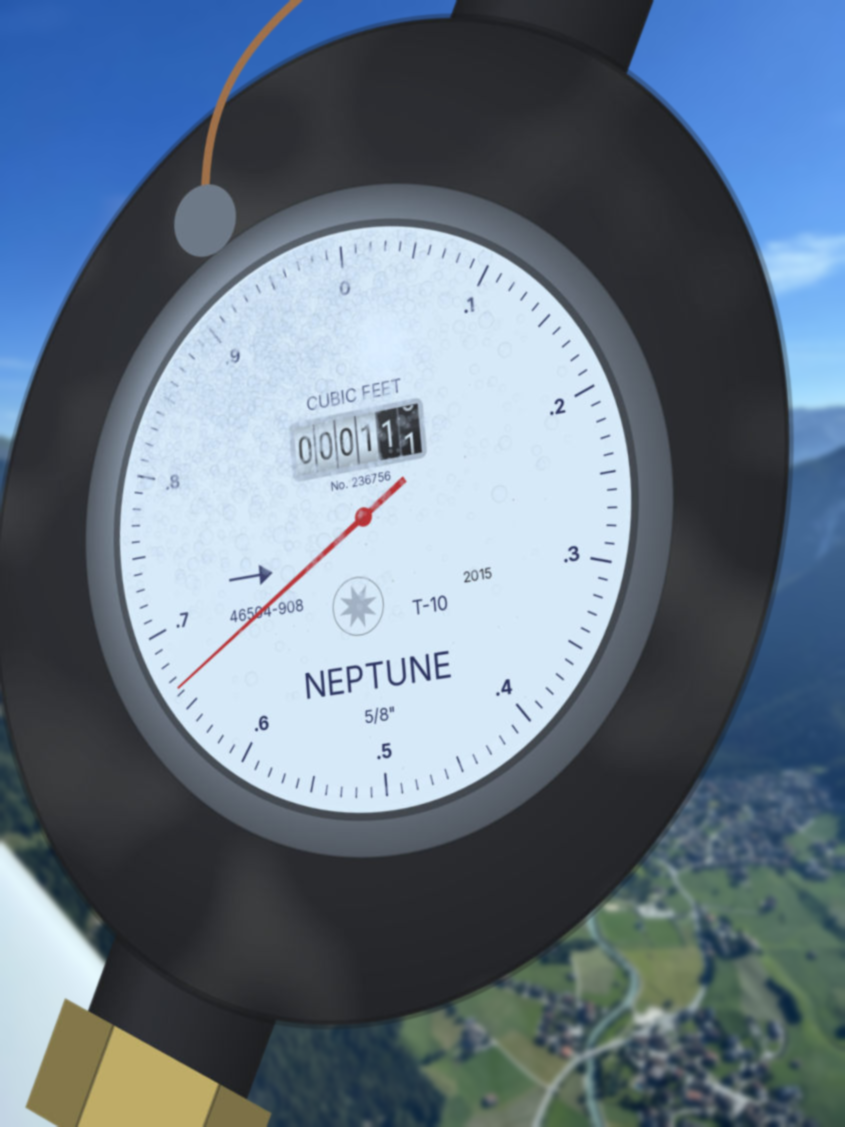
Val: 110.66
